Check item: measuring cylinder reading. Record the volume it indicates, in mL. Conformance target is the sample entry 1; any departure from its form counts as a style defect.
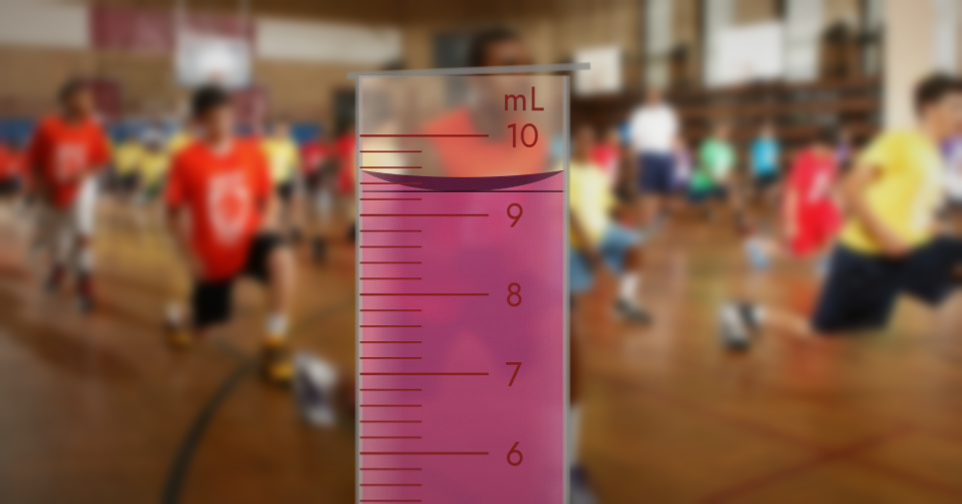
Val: 9.3
